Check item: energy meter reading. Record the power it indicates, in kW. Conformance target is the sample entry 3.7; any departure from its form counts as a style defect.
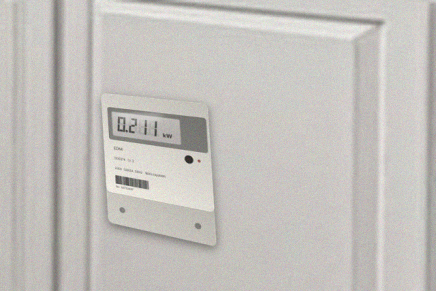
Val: 0.211
